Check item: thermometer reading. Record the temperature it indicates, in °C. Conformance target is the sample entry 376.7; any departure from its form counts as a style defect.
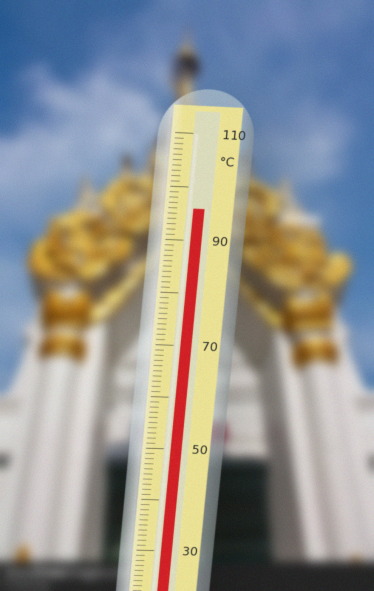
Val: 96
